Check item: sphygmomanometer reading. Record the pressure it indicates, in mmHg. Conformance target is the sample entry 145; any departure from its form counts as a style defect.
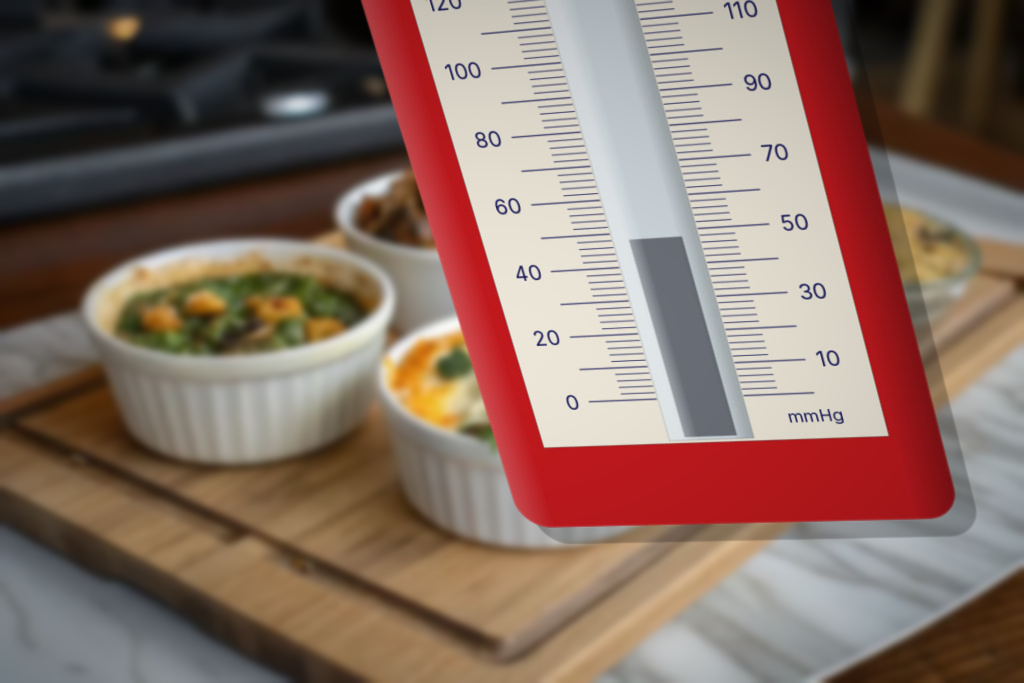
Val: 48
